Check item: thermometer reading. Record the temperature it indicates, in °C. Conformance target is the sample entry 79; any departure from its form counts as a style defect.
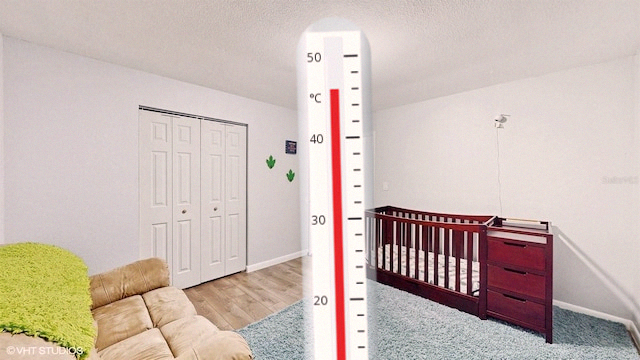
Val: 46
